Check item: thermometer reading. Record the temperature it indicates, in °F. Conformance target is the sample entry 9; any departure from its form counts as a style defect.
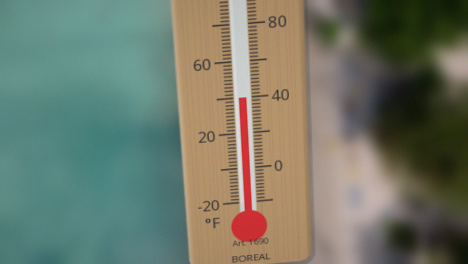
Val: 40
